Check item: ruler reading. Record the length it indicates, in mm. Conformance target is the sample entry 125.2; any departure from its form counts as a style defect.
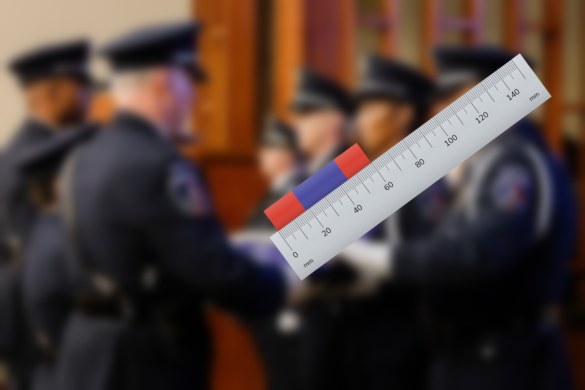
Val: 60
